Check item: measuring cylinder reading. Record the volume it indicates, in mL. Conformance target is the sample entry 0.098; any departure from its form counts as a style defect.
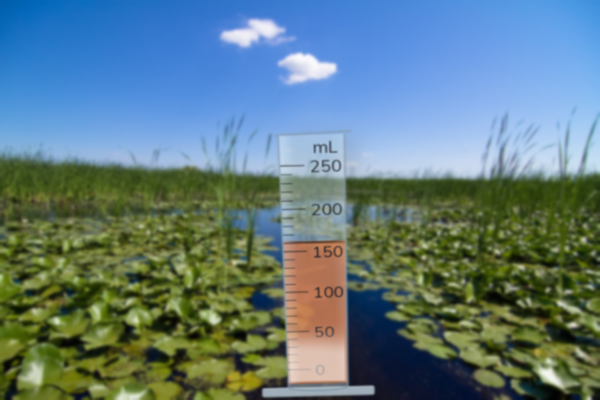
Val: 160
